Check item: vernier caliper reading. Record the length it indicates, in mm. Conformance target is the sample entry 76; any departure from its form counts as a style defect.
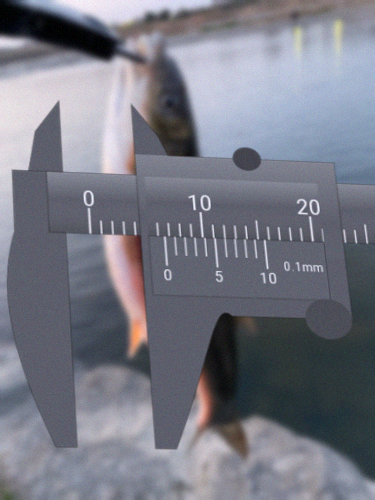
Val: 6.6
